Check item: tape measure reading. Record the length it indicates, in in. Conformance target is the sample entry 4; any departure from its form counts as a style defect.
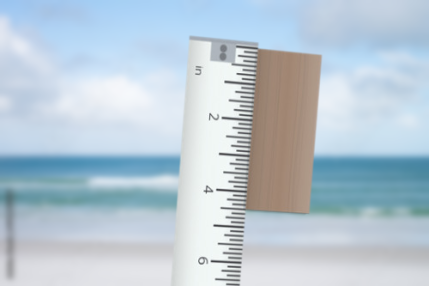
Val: 4.5
